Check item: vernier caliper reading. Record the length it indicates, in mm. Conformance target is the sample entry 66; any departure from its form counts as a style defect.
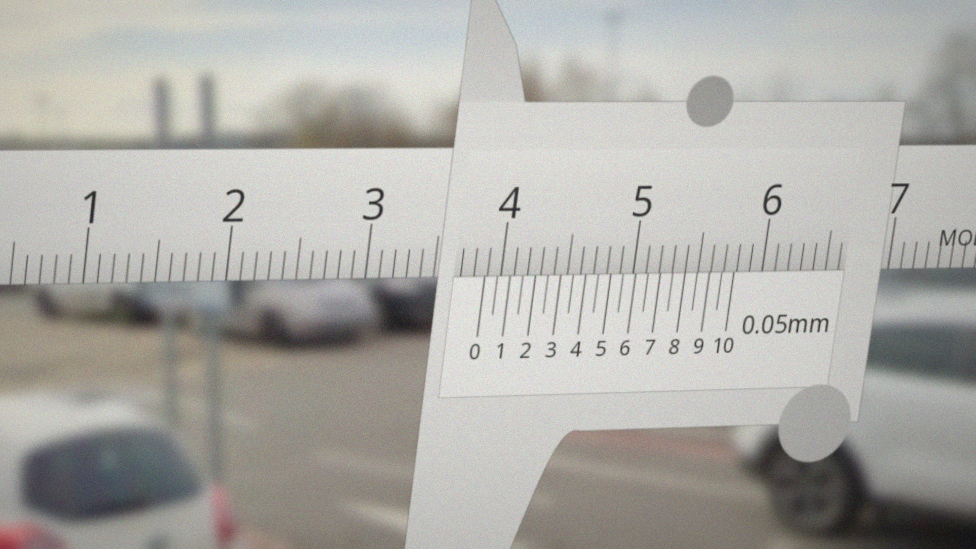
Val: 38.8
